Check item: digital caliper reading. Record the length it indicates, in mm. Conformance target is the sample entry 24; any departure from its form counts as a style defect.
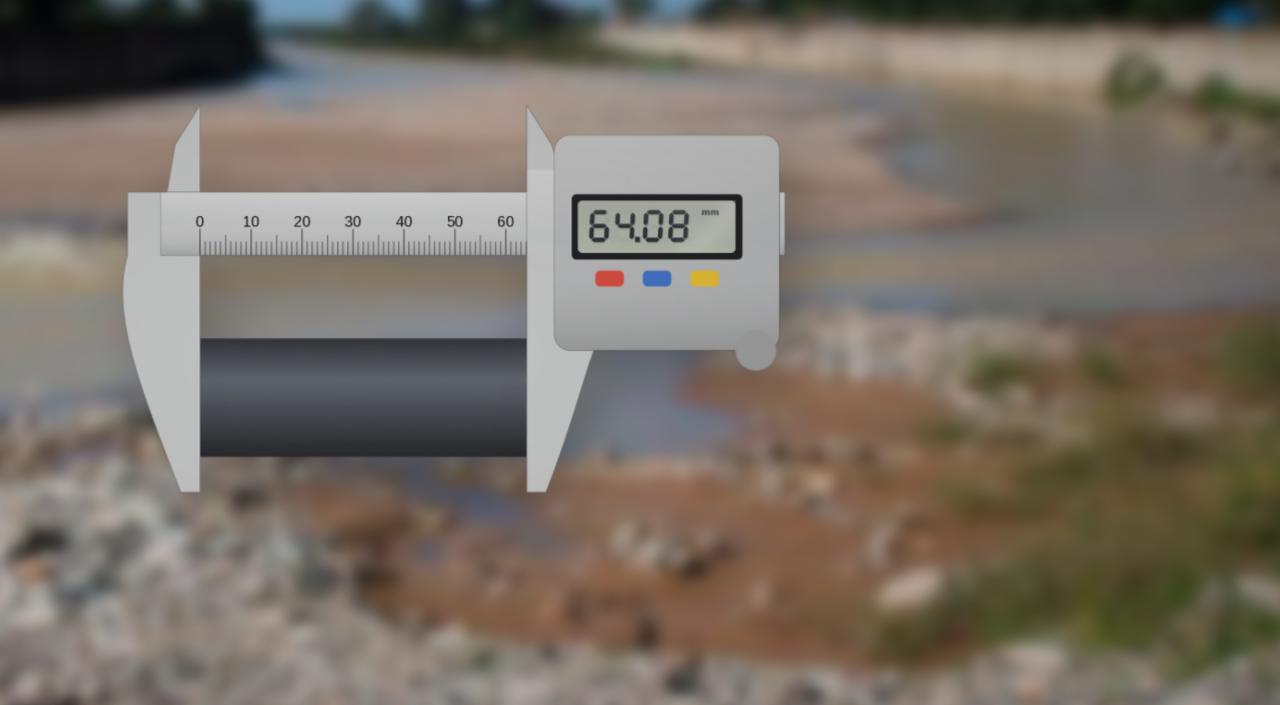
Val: 64.08
